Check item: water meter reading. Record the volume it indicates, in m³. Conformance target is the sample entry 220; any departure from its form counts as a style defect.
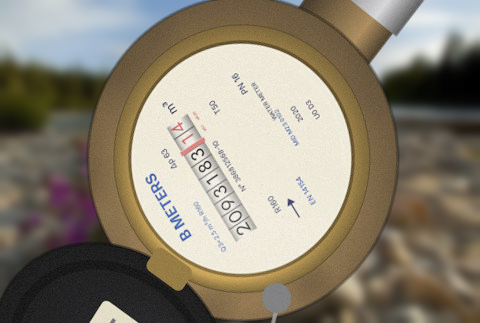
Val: 2093183.14
